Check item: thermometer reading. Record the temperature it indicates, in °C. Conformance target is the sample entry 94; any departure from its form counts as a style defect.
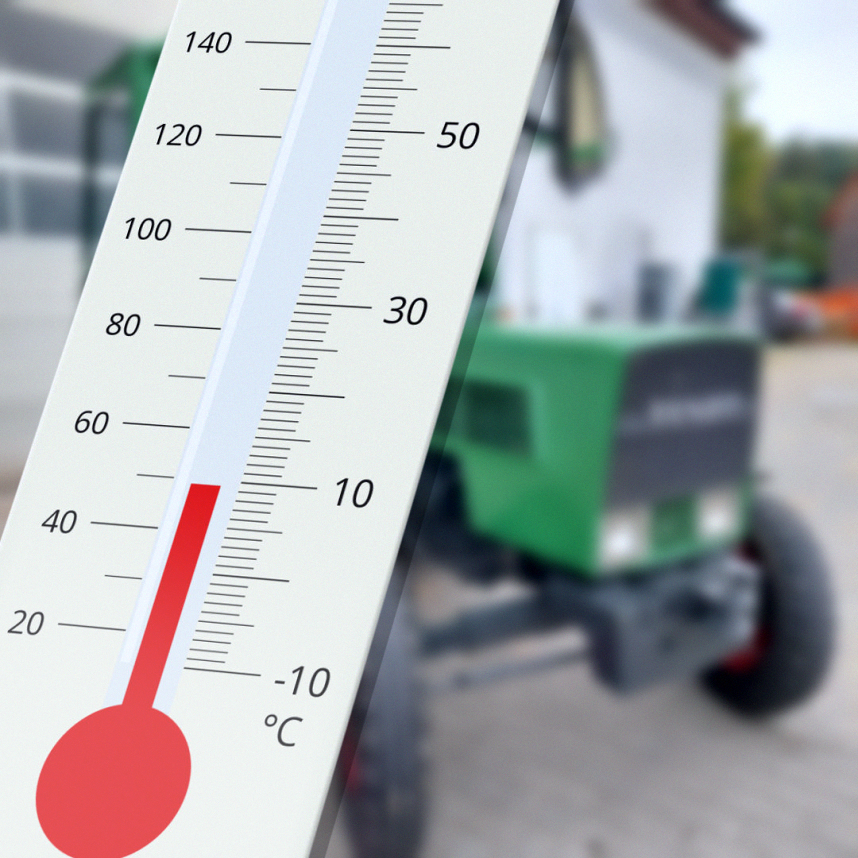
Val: 9.5
